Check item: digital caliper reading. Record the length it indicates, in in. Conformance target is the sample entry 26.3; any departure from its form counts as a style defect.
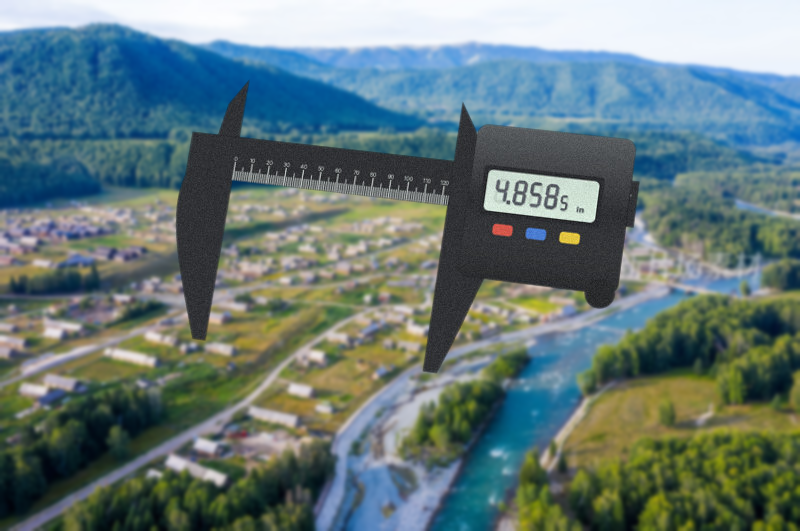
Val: 4.8585
